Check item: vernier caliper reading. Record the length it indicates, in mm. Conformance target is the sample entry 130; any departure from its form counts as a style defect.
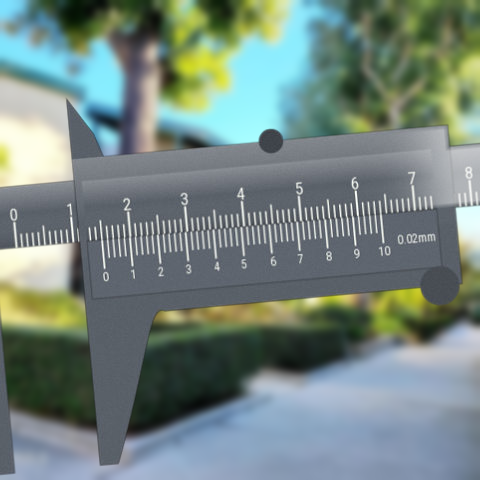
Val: 15.0
